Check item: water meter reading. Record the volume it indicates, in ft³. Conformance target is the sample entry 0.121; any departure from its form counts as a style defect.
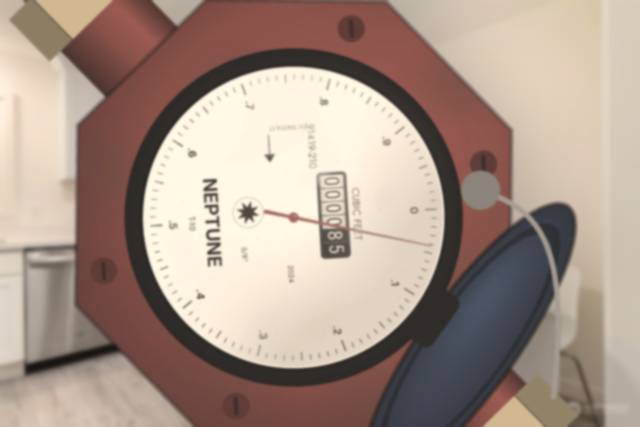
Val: 85.04
